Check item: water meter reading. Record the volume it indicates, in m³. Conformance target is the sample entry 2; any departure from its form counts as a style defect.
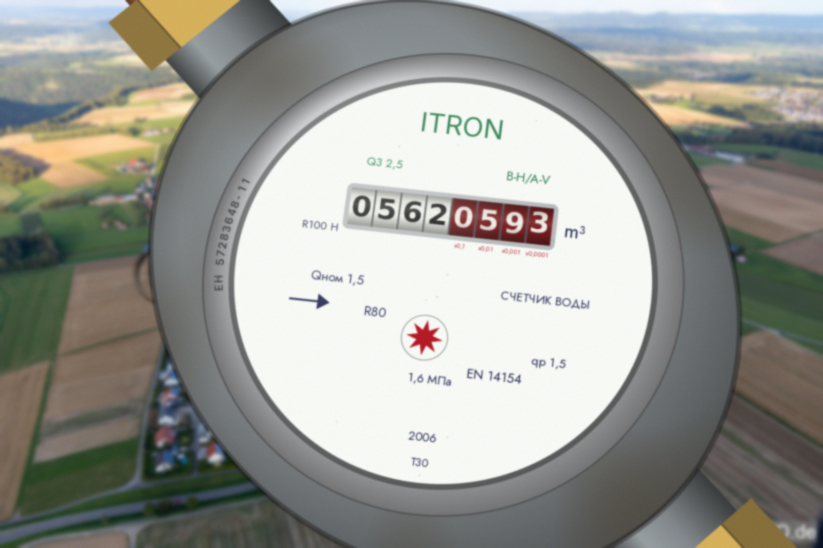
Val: 562.0593
